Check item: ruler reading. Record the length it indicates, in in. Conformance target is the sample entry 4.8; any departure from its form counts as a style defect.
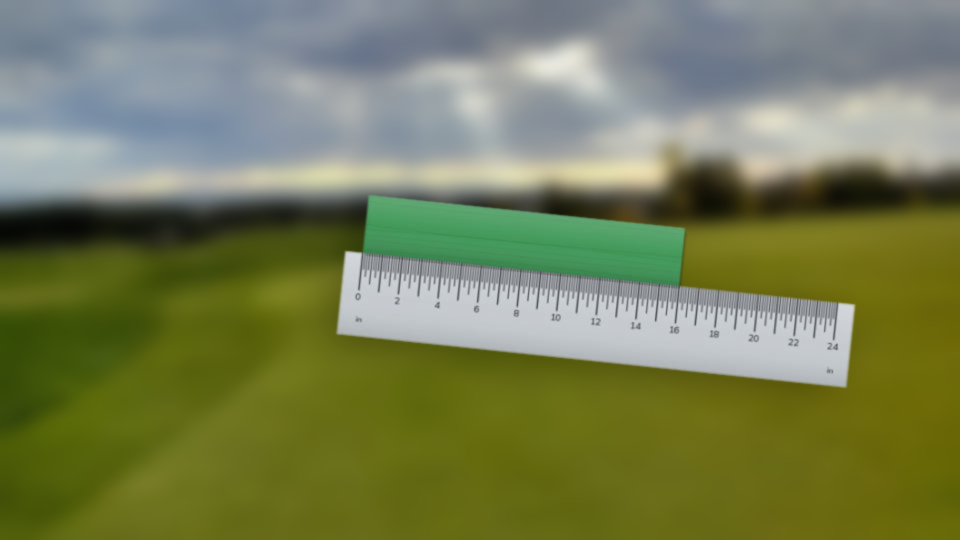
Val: 16
